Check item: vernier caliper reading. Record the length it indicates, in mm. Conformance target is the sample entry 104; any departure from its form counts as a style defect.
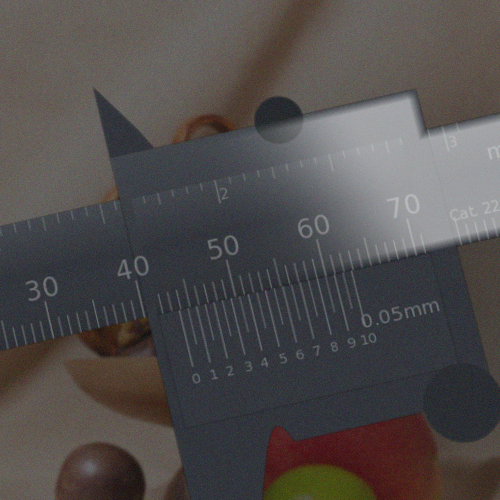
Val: 43.8
